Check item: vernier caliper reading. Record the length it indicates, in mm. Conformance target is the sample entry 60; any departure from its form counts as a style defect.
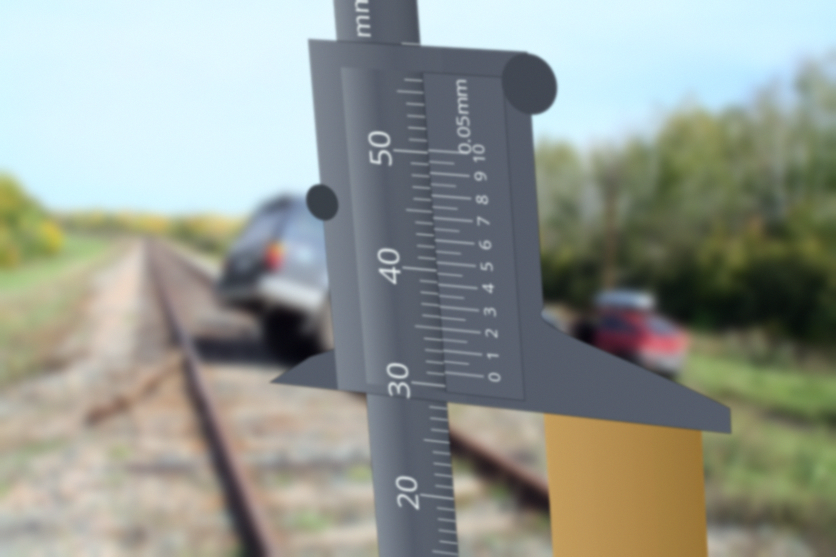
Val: 31.2
